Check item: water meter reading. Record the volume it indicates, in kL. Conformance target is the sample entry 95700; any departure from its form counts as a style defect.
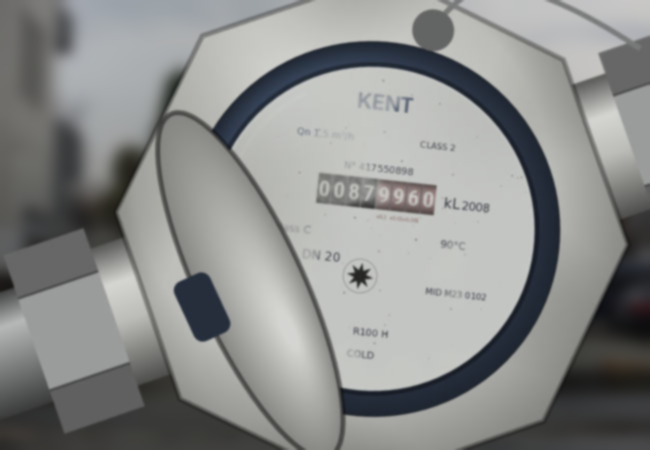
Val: 87.9960
